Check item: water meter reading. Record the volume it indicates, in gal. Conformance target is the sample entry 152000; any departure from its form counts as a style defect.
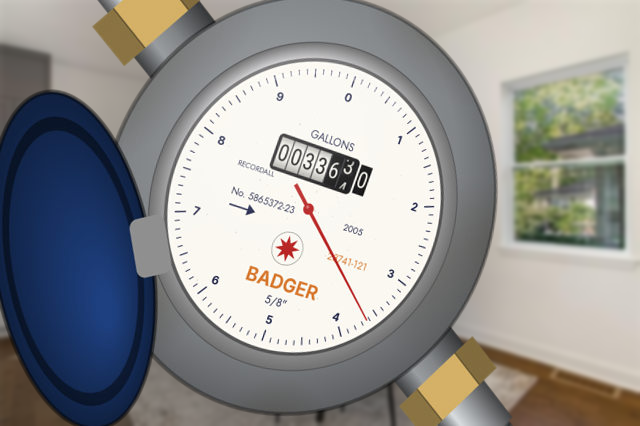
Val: 33633.6
